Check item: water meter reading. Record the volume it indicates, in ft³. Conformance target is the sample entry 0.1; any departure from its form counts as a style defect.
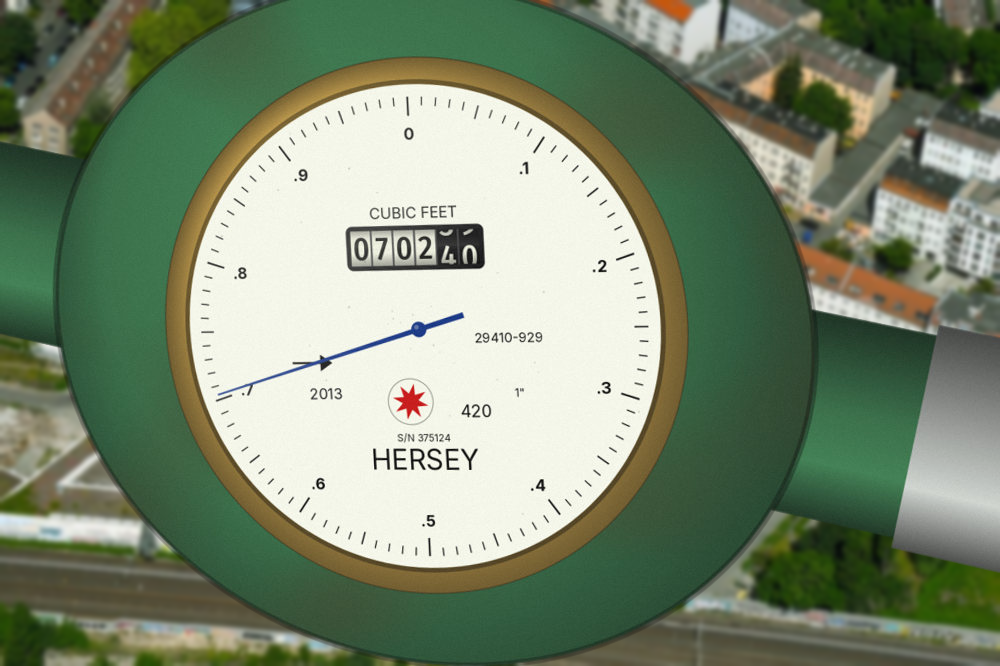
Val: 70239.70
